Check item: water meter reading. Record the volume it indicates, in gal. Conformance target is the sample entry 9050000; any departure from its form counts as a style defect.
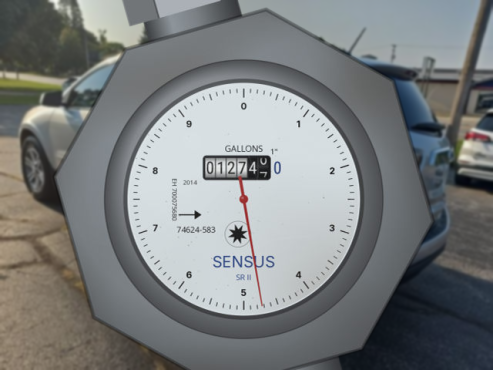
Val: 127464.7
